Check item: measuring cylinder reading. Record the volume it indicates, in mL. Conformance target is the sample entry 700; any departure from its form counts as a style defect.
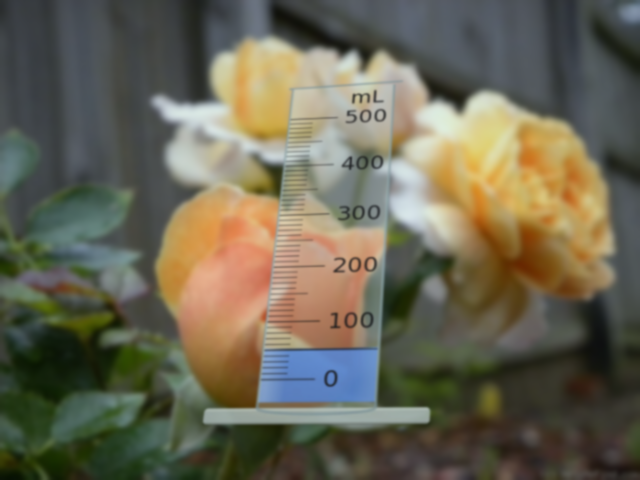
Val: 50
